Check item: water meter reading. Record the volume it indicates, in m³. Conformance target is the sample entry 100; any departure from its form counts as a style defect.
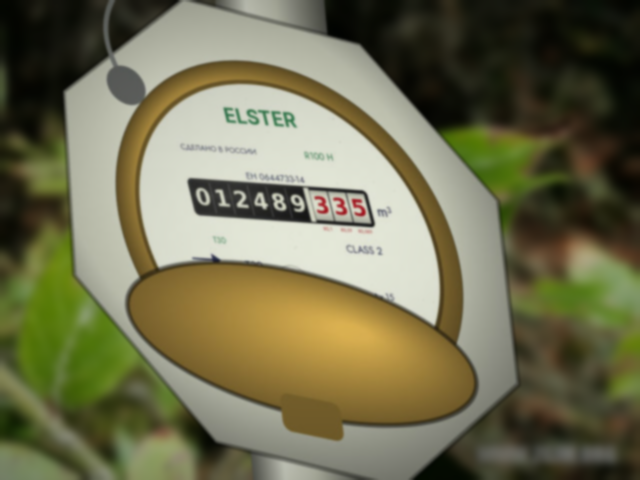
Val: 12489.335
